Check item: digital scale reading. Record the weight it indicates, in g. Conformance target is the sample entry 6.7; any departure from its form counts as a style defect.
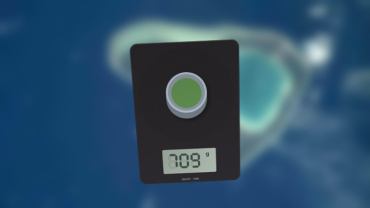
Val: 709
